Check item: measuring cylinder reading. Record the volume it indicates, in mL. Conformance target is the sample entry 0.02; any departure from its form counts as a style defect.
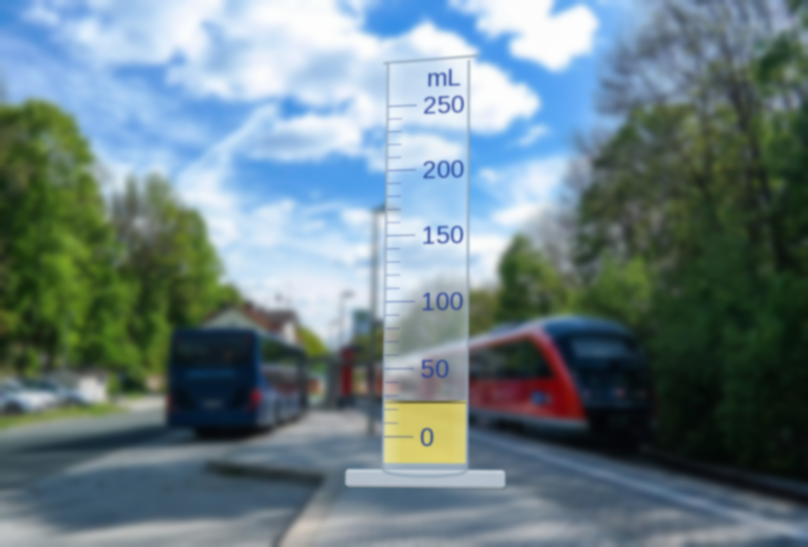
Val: 25
